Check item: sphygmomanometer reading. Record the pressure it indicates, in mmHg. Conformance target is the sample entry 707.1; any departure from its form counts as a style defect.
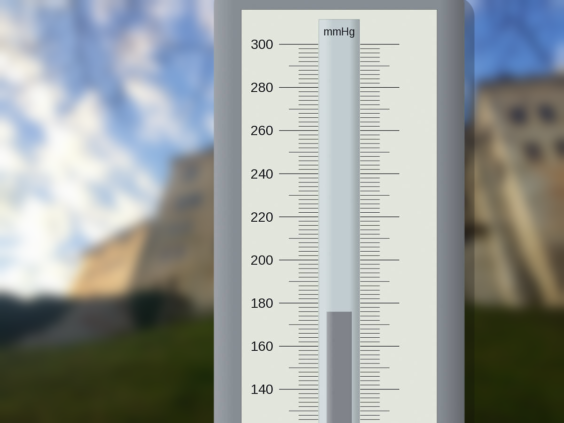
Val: 176
